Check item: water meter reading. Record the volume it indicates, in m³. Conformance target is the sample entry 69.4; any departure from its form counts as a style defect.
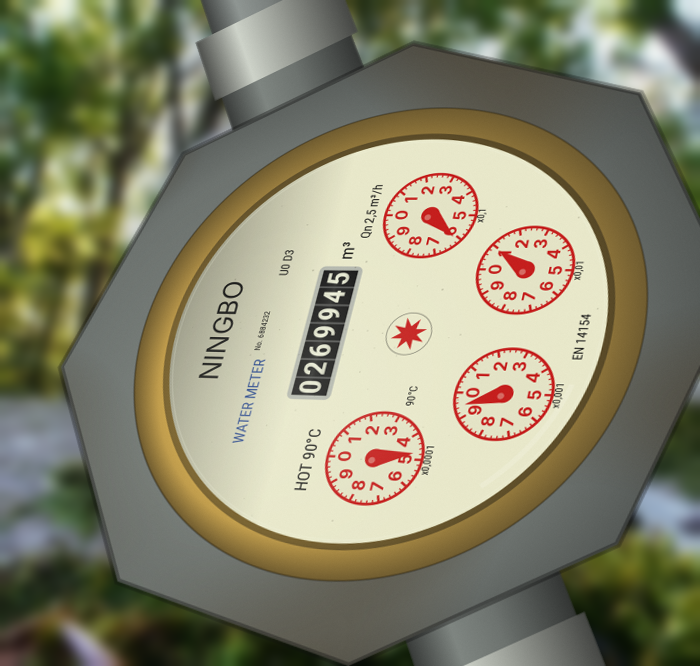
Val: 269945.6094
